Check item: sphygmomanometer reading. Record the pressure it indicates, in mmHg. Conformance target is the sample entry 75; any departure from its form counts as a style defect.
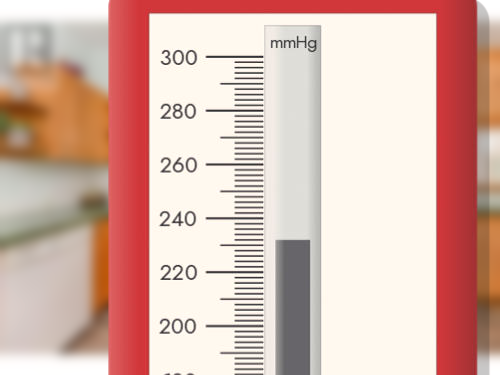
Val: 232
